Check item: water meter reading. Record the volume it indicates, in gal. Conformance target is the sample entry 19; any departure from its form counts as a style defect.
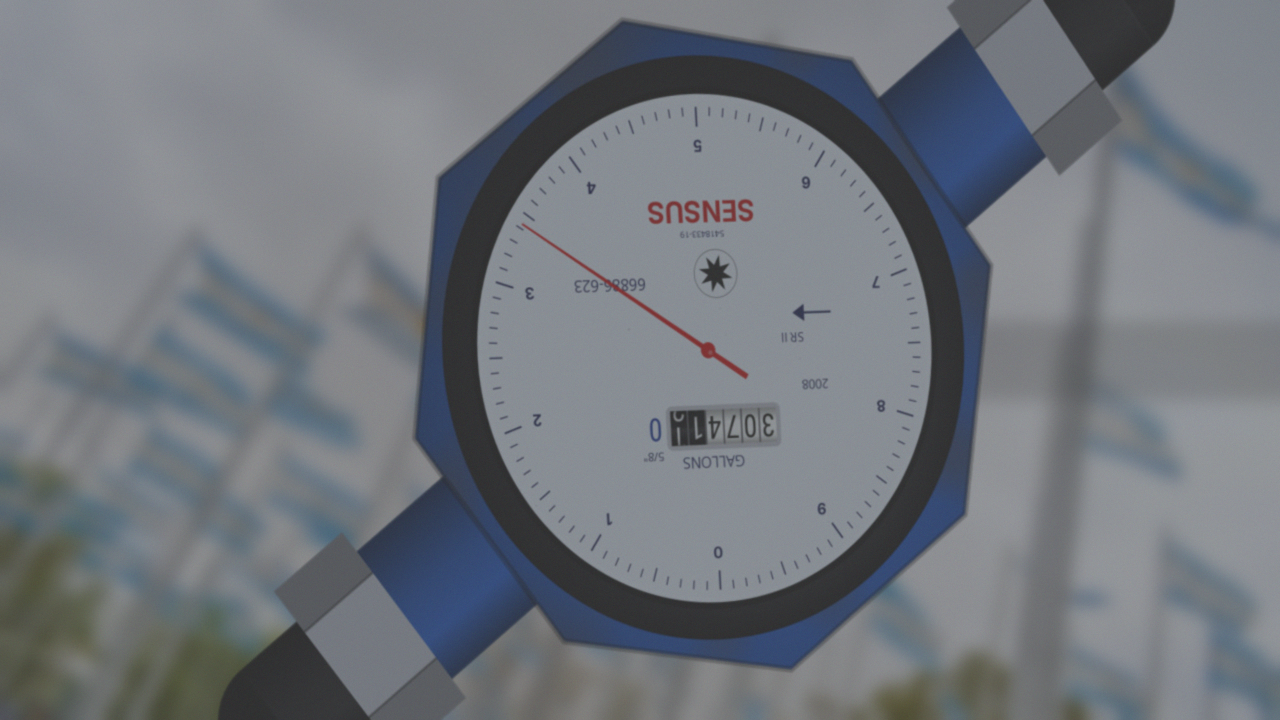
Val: 3074113.4
